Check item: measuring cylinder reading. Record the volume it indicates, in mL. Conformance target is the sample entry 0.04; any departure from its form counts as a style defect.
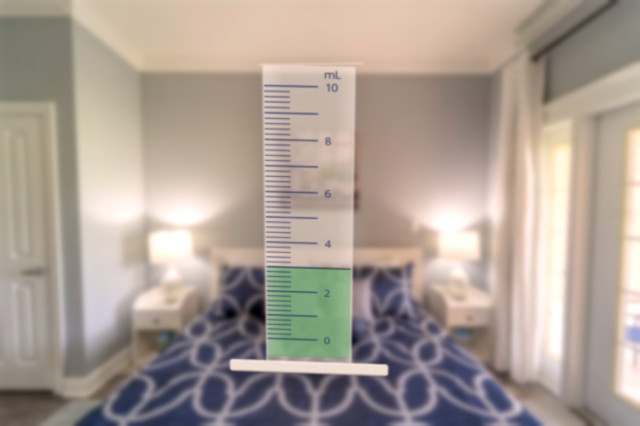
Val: 3
